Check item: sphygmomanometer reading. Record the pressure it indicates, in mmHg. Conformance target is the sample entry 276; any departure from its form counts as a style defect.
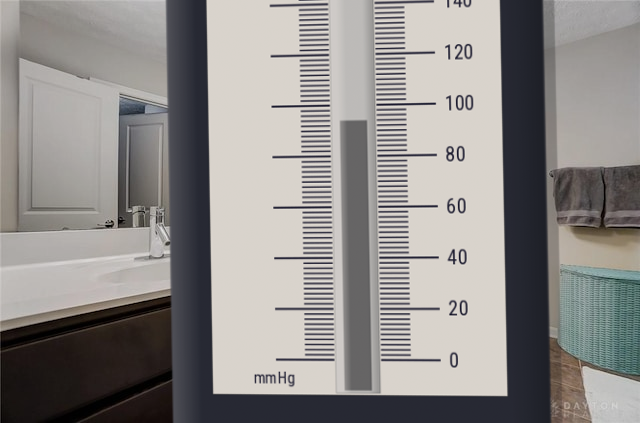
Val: 94
